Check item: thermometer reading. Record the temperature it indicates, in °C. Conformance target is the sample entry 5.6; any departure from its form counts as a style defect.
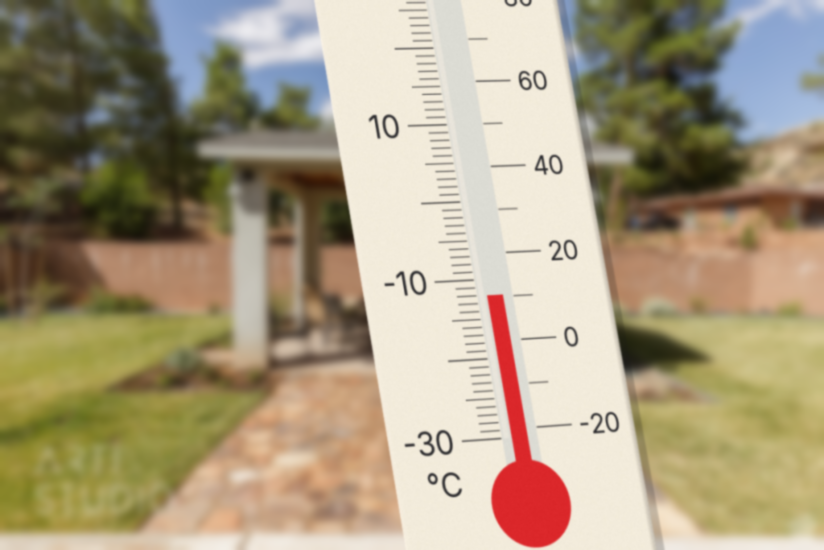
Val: -12
